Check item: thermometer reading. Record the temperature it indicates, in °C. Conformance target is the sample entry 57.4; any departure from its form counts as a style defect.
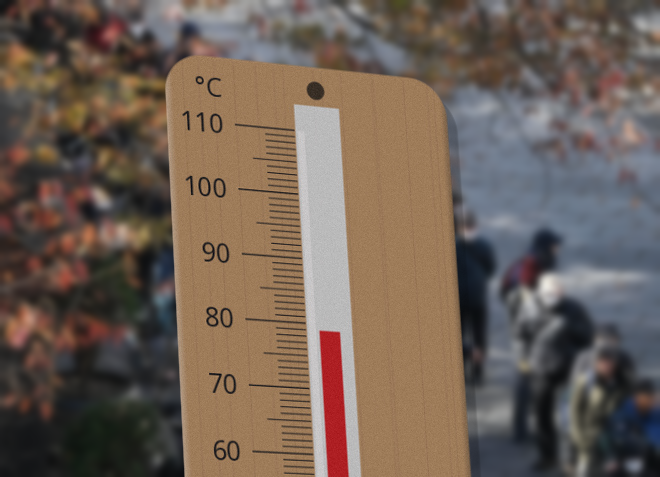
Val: 79
